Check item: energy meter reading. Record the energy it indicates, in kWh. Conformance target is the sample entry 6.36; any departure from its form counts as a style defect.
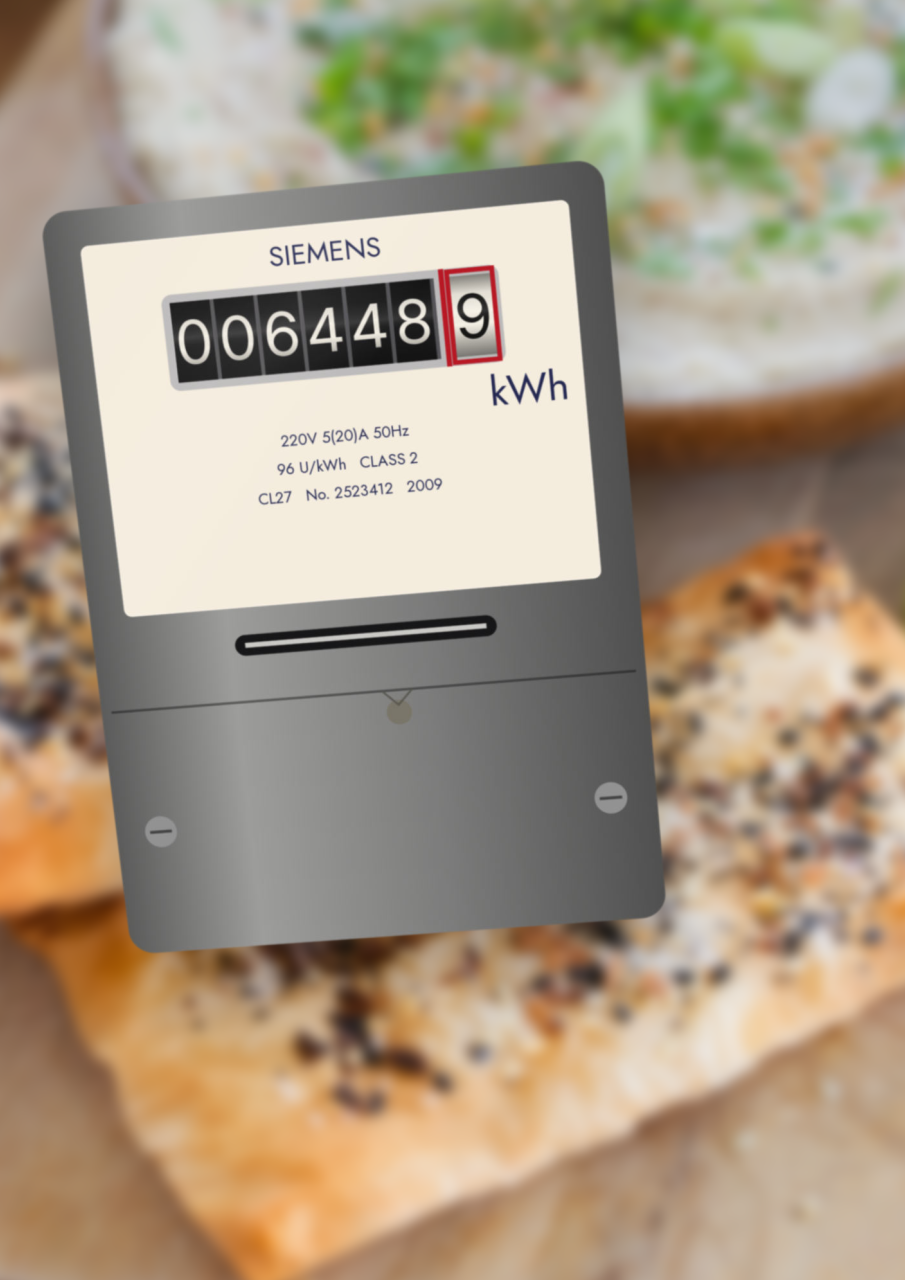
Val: 6448.9
